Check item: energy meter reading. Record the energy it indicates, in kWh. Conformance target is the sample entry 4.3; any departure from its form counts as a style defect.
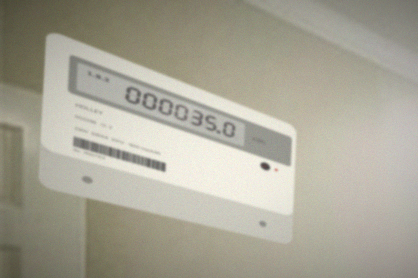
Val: 35.0
